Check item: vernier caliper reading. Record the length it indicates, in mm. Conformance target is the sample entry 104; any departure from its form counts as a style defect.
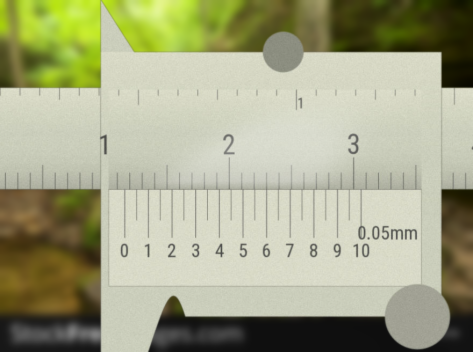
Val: 11.6
